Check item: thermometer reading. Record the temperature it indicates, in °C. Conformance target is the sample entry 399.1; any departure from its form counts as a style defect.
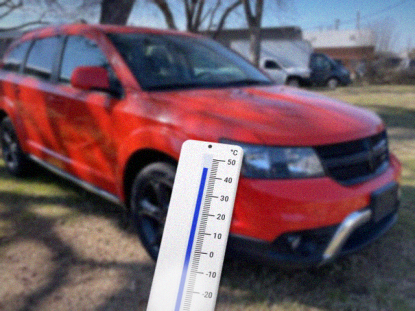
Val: 45
